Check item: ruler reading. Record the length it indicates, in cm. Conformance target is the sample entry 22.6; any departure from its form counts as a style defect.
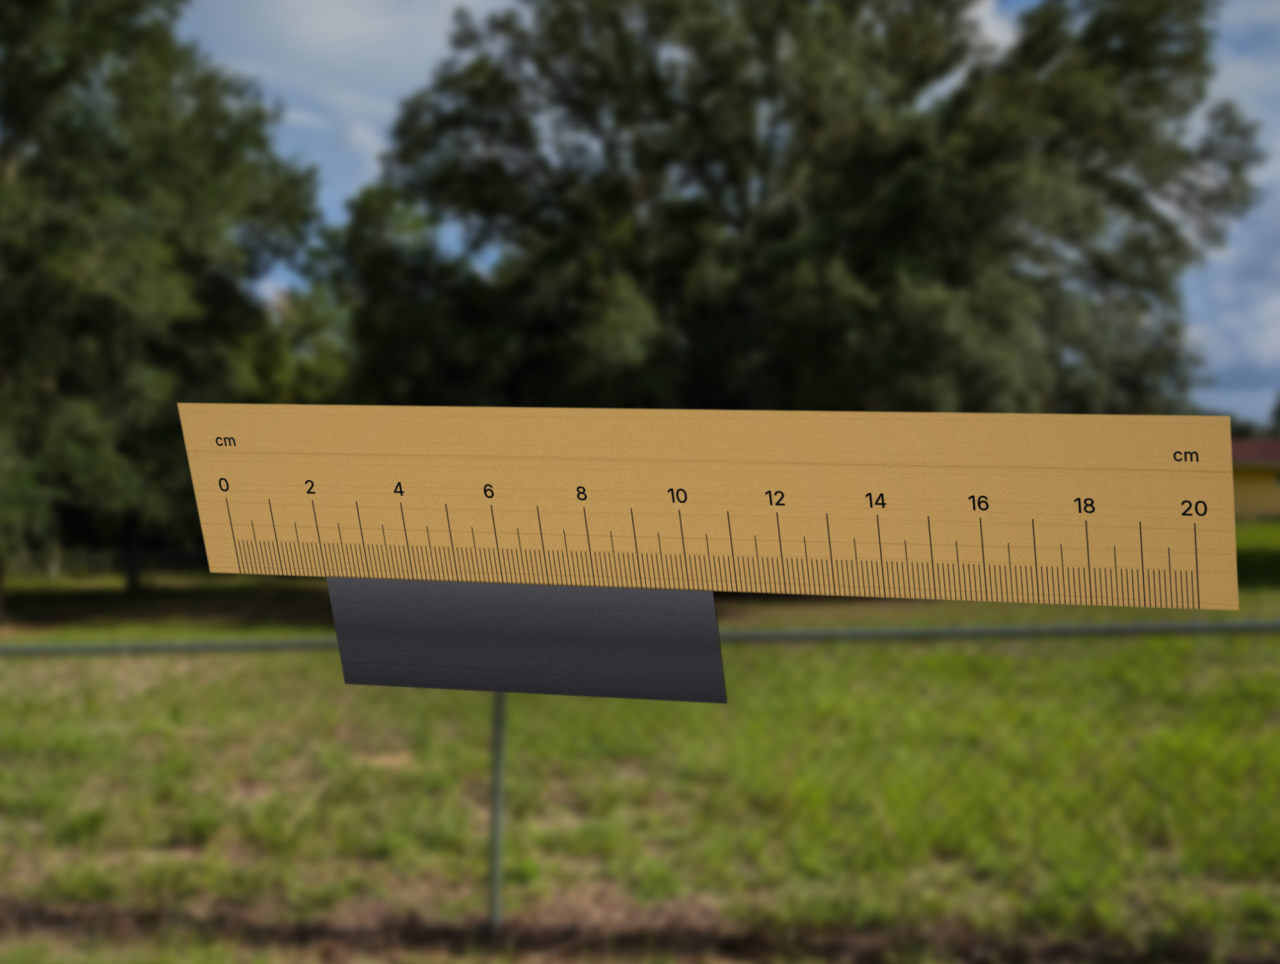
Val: 8.5
